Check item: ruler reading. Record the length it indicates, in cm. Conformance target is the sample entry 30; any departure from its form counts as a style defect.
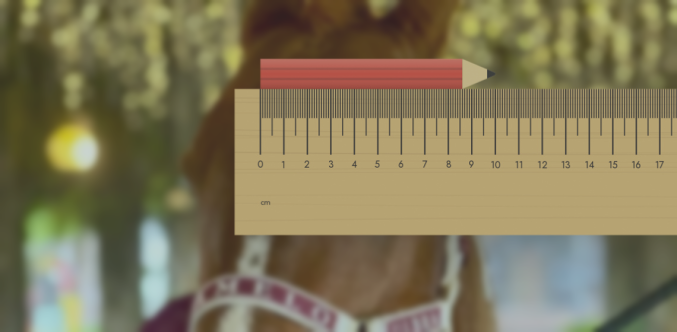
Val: 10
